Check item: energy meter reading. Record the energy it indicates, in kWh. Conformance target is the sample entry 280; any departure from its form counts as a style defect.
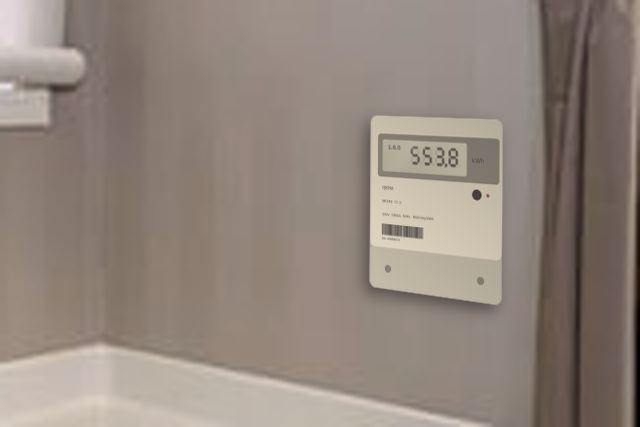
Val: 553.8
